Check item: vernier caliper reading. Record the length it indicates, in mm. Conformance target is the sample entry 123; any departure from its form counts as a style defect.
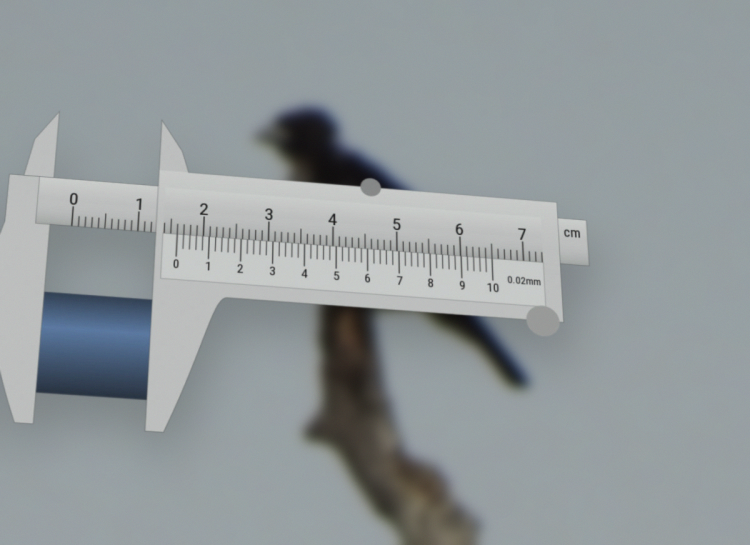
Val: 16.0
